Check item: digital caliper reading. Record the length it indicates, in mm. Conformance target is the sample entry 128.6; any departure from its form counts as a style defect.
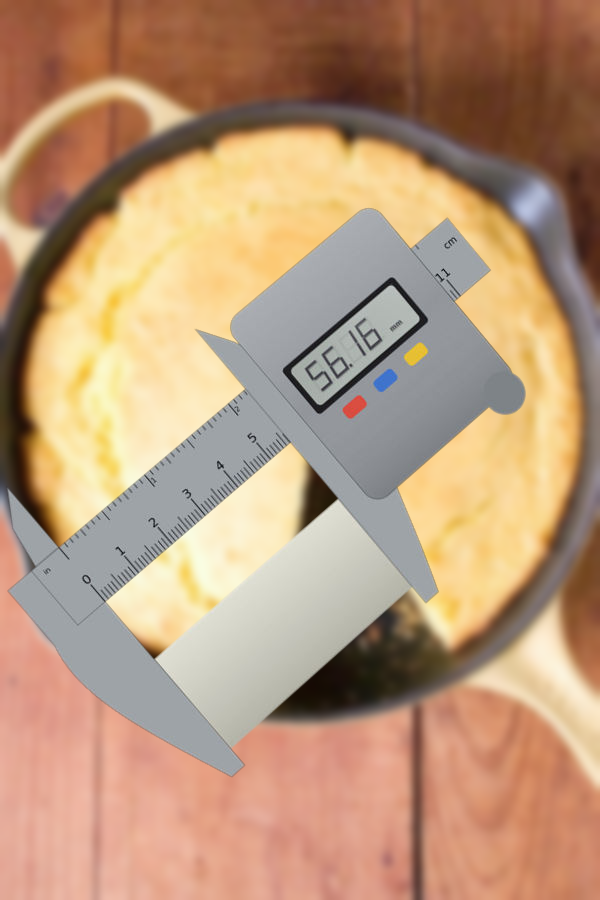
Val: 56.16
